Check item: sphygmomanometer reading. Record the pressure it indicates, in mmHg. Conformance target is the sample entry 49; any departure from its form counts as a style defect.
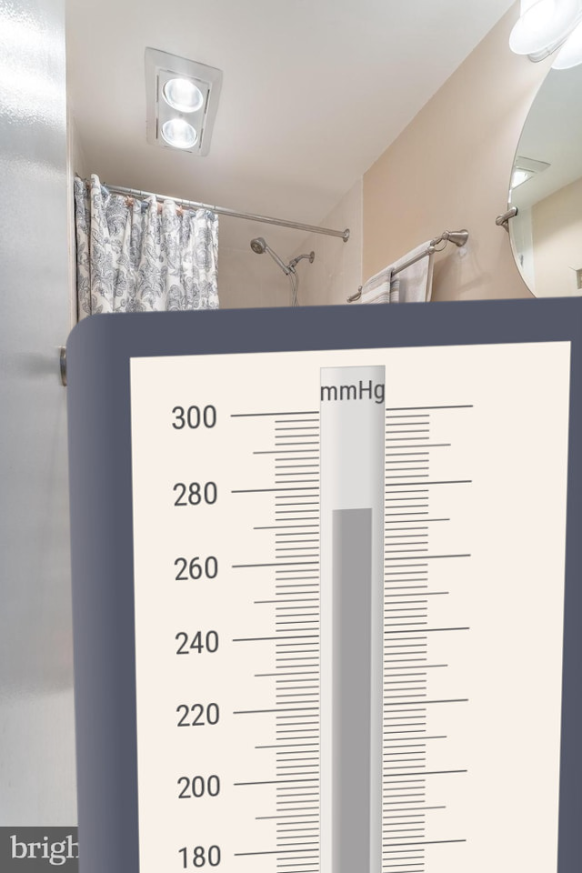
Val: 274
